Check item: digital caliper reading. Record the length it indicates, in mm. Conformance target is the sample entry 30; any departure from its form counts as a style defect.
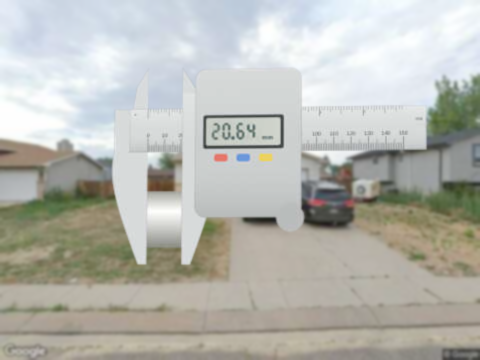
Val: 20.64
